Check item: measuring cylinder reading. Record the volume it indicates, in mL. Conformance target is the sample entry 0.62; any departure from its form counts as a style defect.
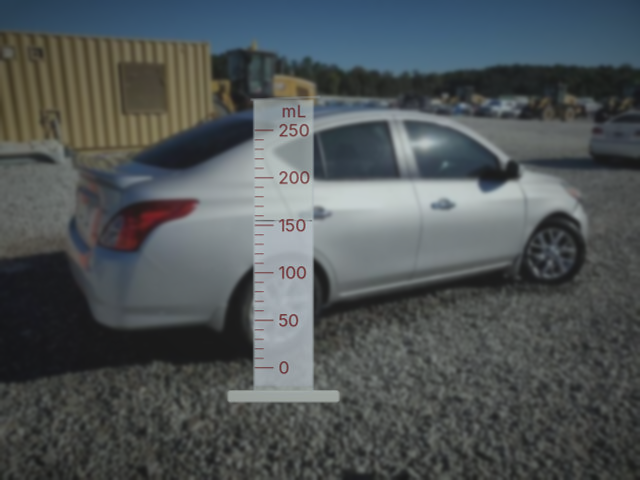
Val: 155
